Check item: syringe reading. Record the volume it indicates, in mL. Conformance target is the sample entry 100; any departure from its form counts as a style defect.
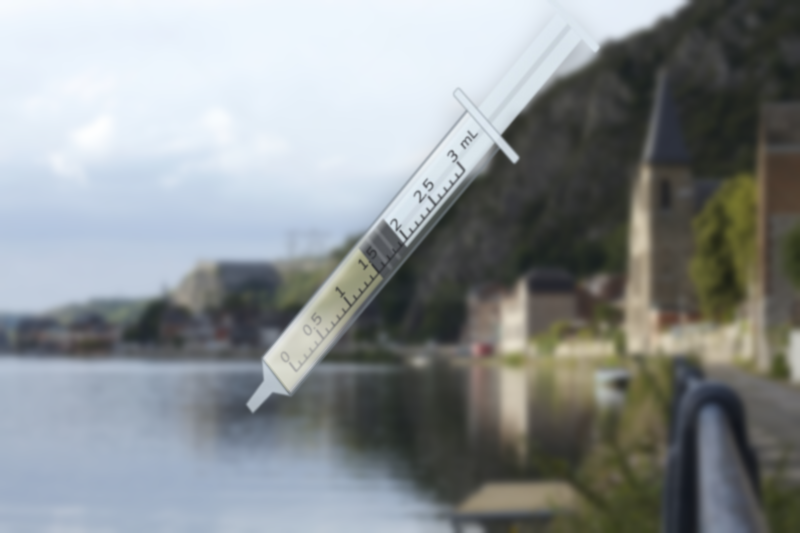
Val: 1.5
